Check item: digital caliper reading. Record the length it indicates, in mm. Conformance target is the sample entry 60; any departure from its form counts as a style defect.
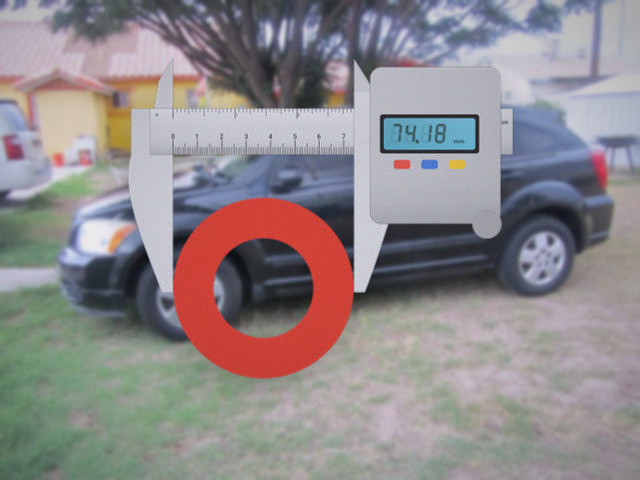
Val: 74.18
